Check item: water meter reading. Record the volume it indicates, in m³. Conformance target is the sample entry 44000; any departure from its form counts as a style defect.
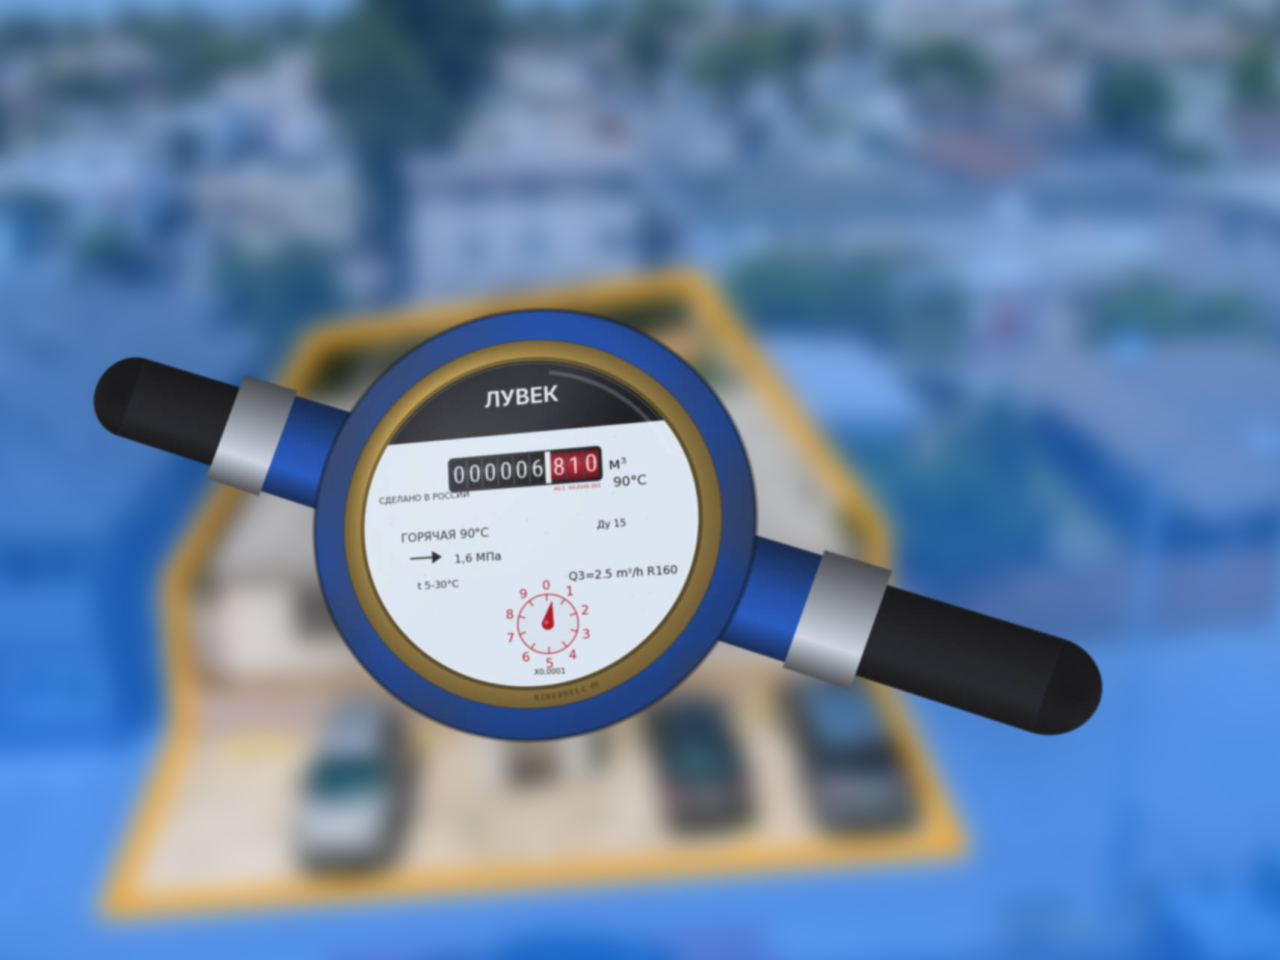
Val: 6.8100
